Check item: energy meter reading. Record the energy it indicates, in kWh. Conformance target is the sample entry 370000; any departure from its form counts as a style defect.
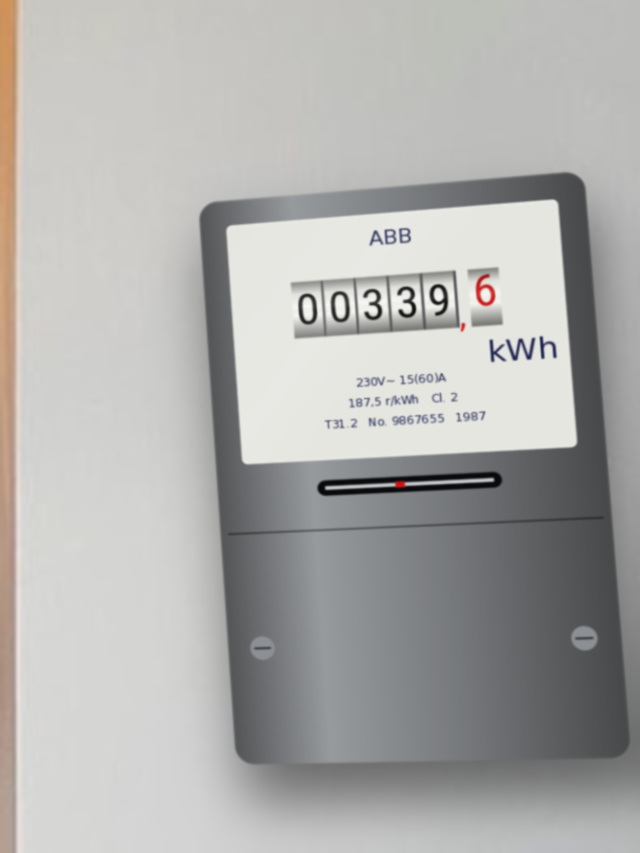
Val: 339.6
